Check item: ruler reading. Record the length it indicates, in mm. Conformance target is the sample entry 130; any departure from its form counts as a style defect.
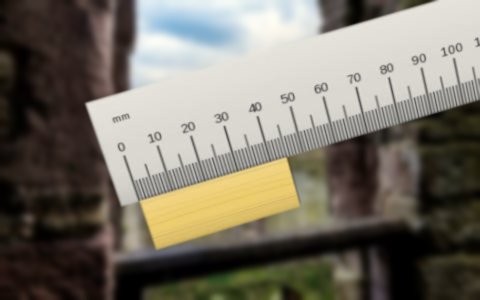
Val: 45
